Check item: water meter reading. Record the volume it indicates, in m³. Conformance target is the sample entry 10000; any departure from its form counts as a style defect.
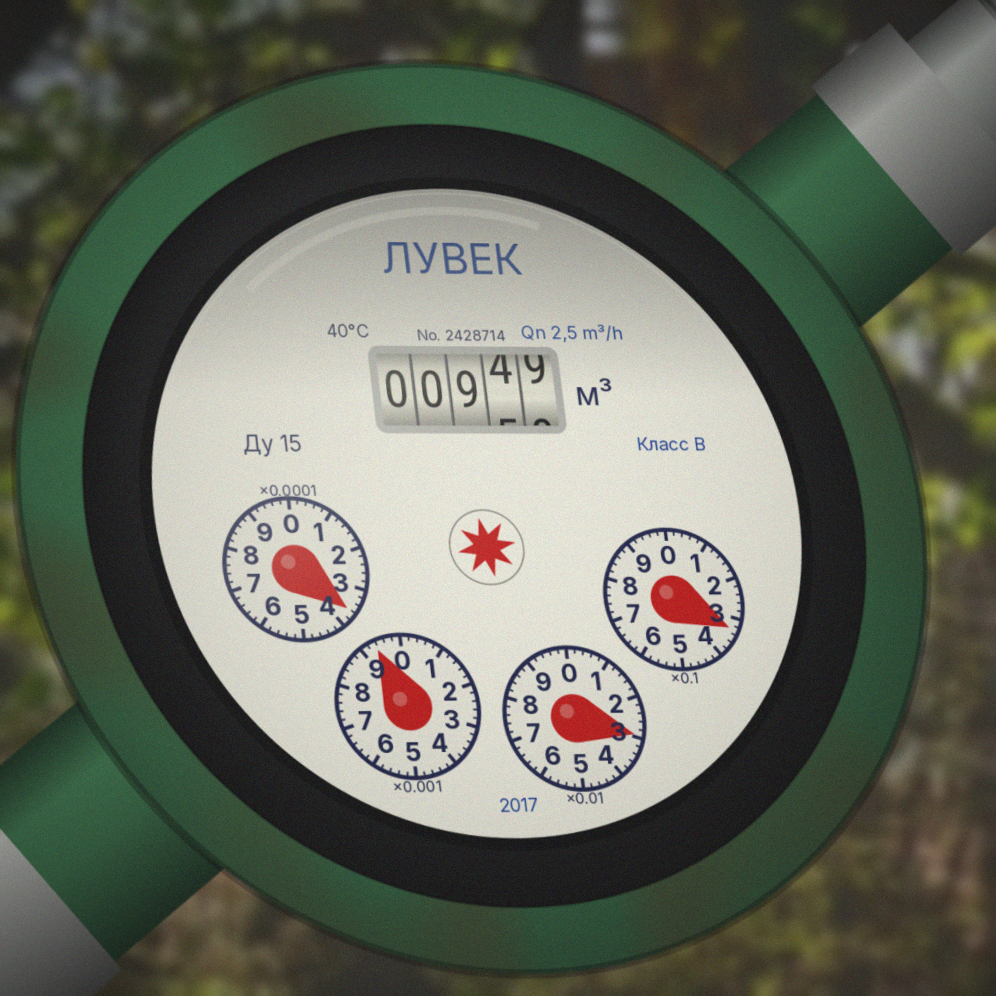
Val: 949.3293
